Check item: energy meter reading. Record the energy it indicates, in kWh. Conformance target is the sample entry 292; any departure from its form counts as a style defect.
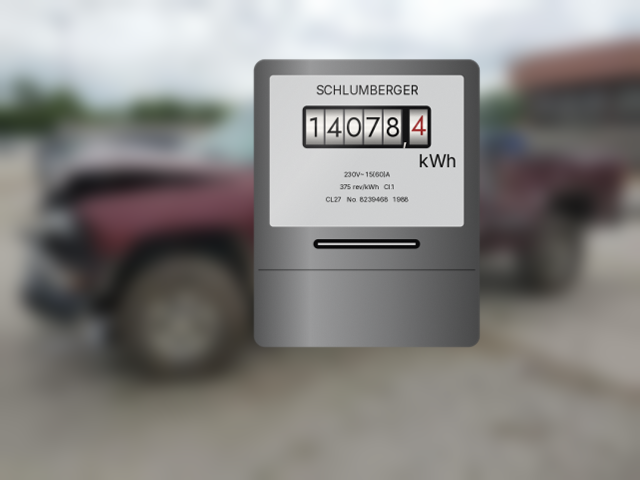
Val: 14078.4
